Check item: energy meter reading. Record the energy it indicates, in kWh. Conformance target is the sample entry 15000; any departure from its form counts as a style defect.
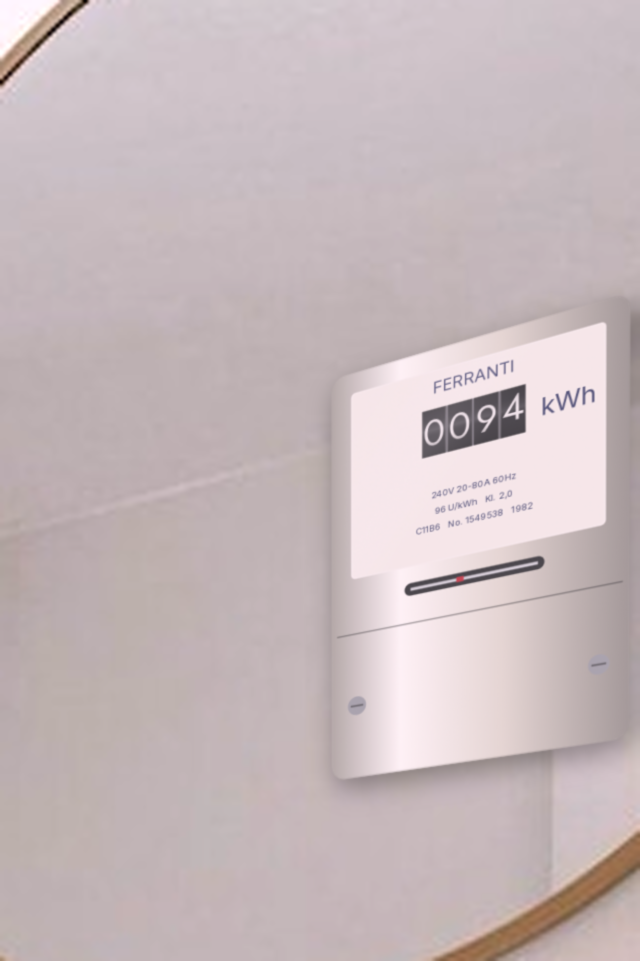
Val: 94
